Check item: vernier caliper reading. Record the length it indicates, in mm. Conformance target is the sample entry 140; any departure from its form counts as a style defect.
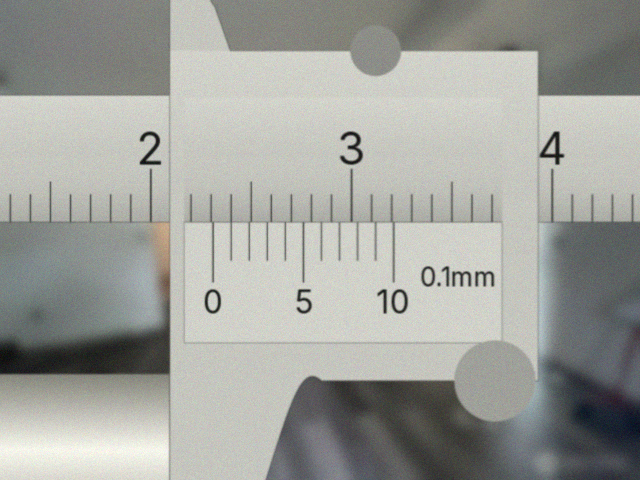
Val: 23.1
